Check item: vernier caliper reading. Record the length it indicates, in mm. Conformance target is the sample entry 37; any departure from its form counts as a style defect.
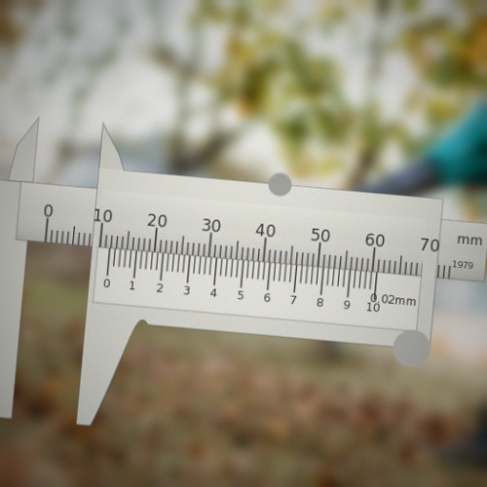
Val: 11.8
